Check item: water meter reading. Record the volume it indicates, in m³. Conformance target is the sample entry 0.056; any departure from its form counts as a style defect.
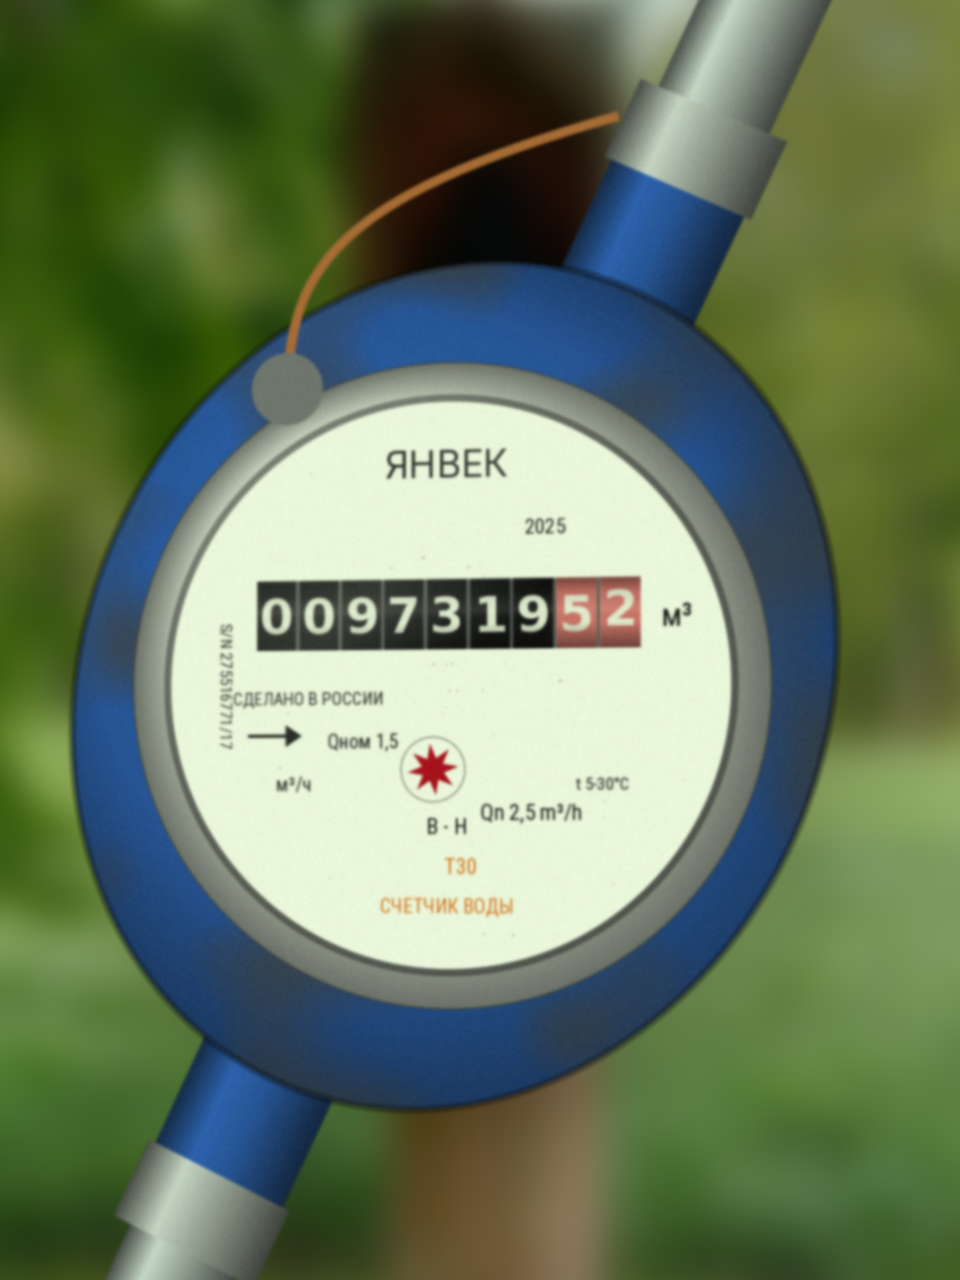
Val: 97319.52
